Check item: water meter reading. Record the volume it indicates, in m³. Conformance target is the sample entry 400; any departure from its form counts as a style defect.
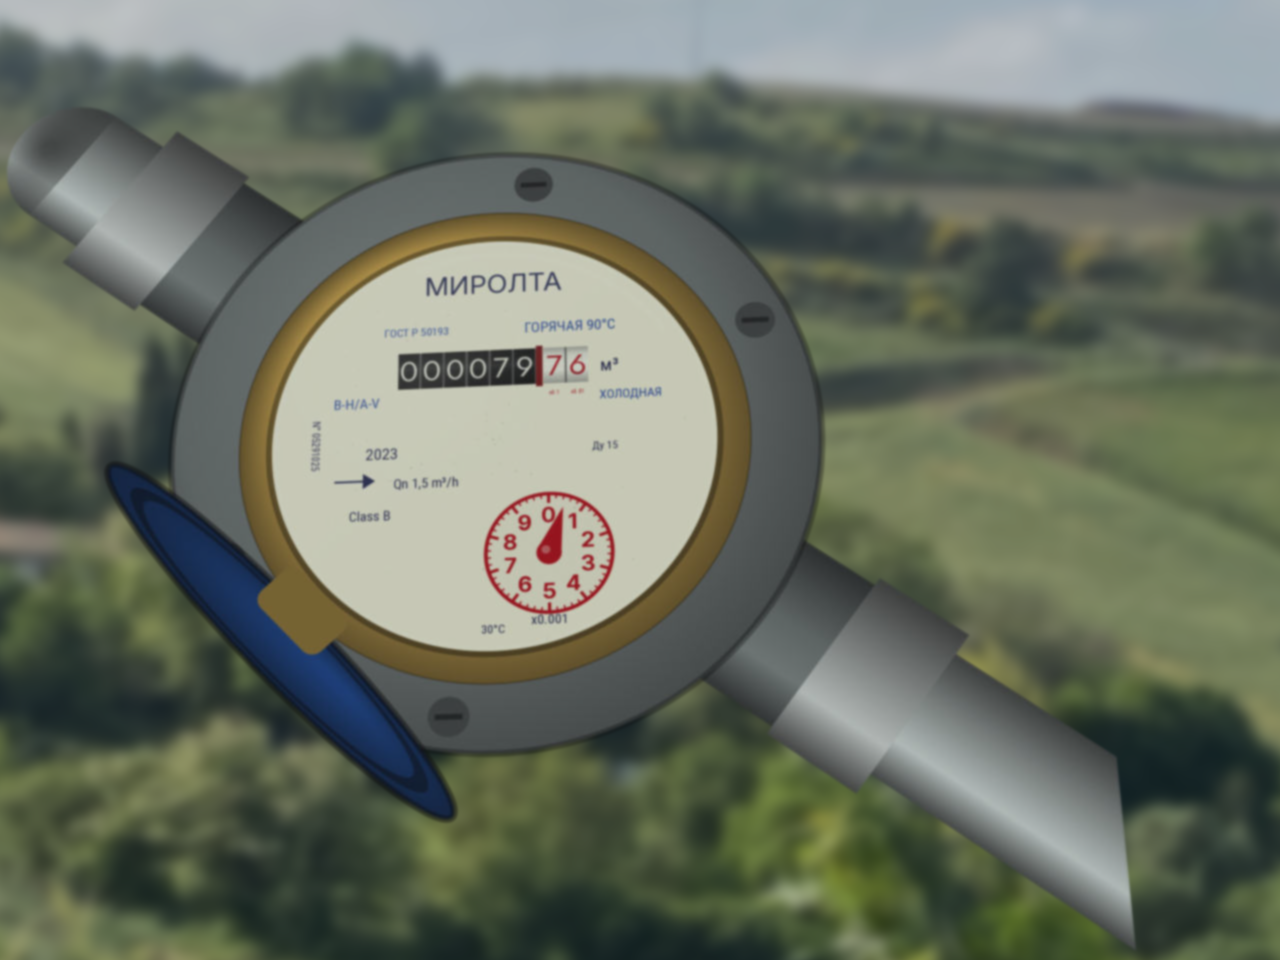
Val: 79.760
